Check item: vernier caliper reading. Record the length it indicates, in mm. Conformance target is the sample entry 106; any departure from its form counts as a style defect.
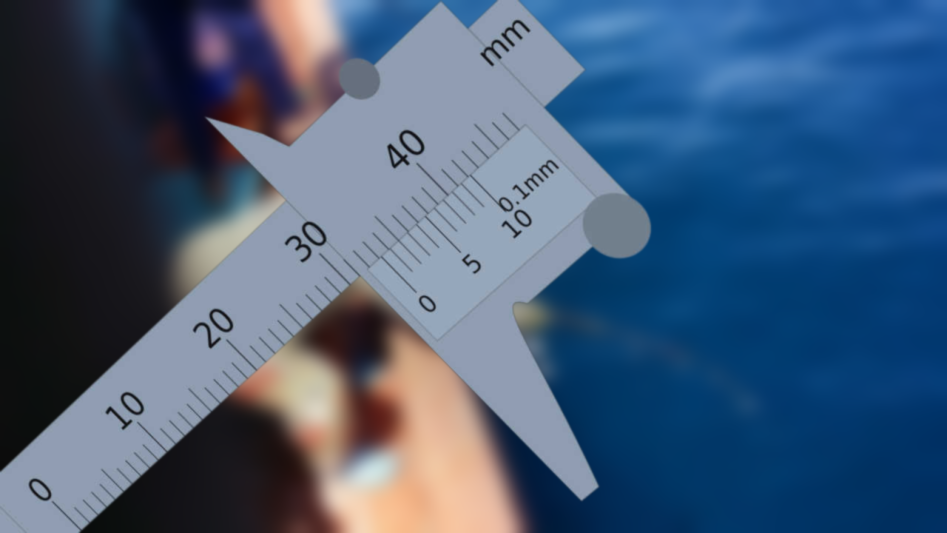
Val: 33.2
